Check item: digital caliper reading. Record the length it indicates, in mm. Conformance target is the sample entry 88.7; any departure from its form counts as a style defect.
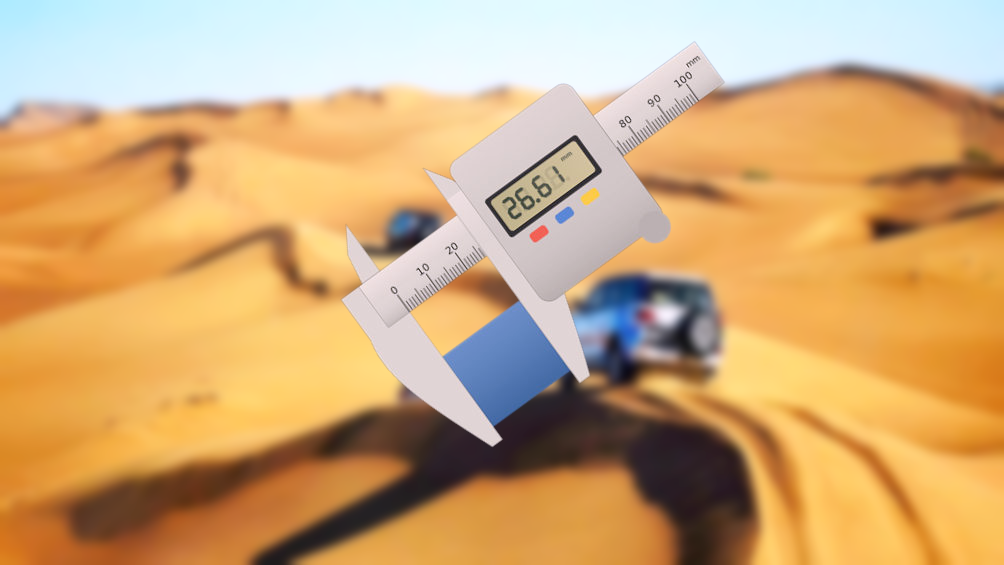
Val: 26.61
